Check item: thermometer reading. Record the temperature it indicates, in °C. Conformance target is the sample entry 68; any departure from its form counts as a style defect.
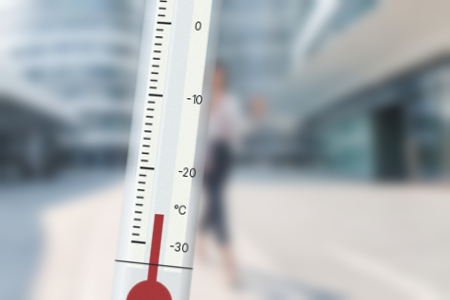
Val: -26
